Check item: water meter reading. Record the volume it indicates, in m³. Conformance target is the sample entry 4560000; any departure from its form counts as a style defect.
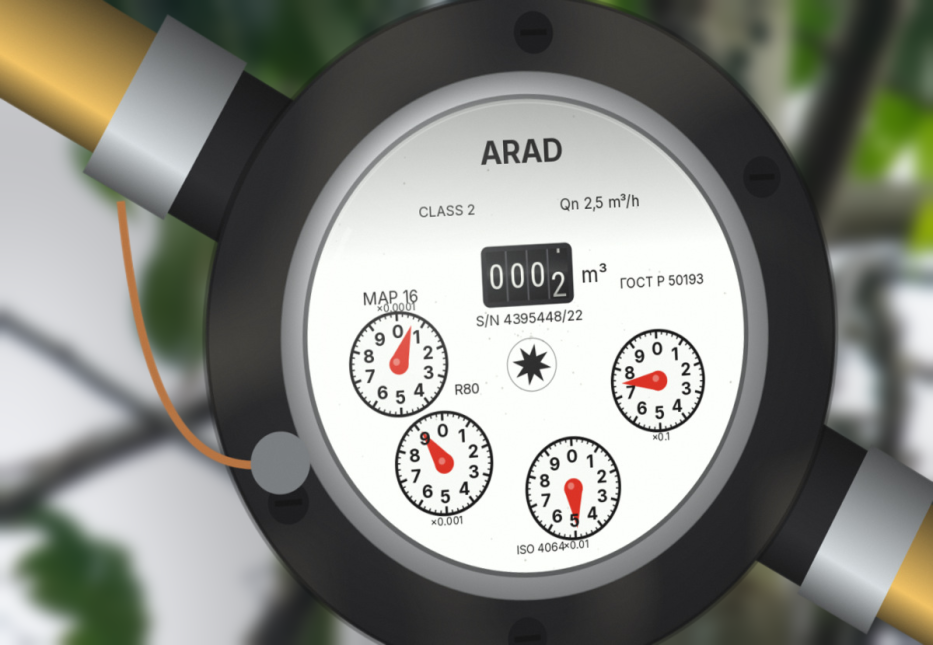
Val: 1.7490
